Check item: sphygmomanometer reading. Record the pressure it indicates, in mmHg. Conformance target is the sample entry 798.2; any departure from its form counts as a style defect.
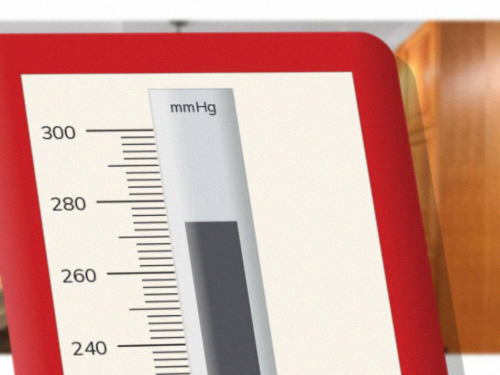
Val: 274
